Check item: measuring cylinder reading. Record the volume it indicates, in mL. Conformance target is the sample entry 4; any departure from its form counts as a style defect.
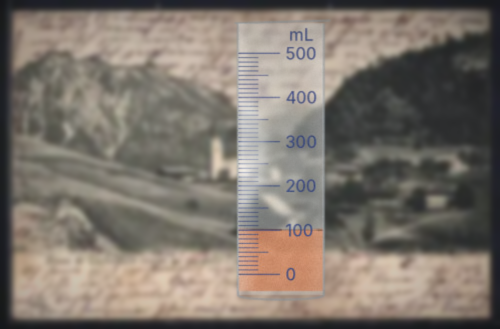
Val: 100
